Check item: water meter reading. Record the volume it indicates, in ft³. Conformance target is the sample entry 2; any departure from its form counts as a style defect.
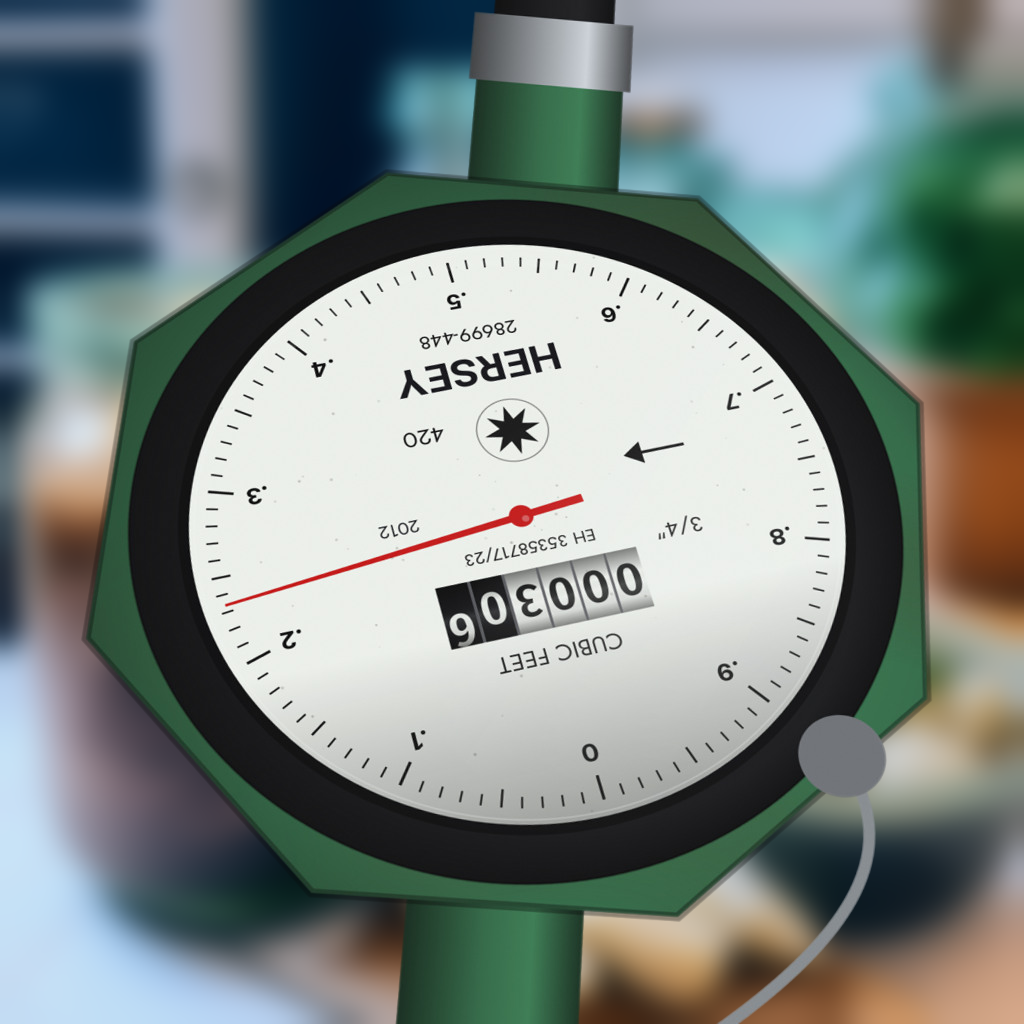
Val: 306.23
